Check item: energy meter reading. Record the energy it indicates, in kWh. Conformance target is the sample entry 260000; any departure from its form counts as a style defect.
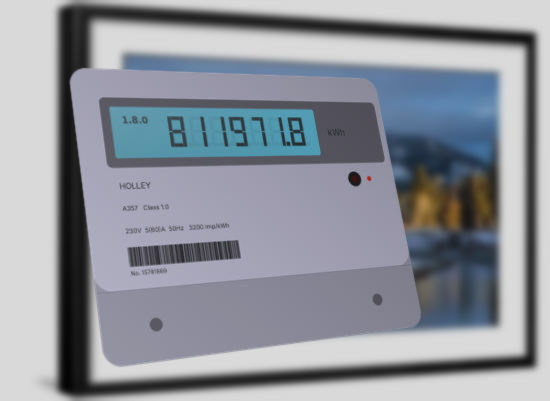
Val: 811971.8
